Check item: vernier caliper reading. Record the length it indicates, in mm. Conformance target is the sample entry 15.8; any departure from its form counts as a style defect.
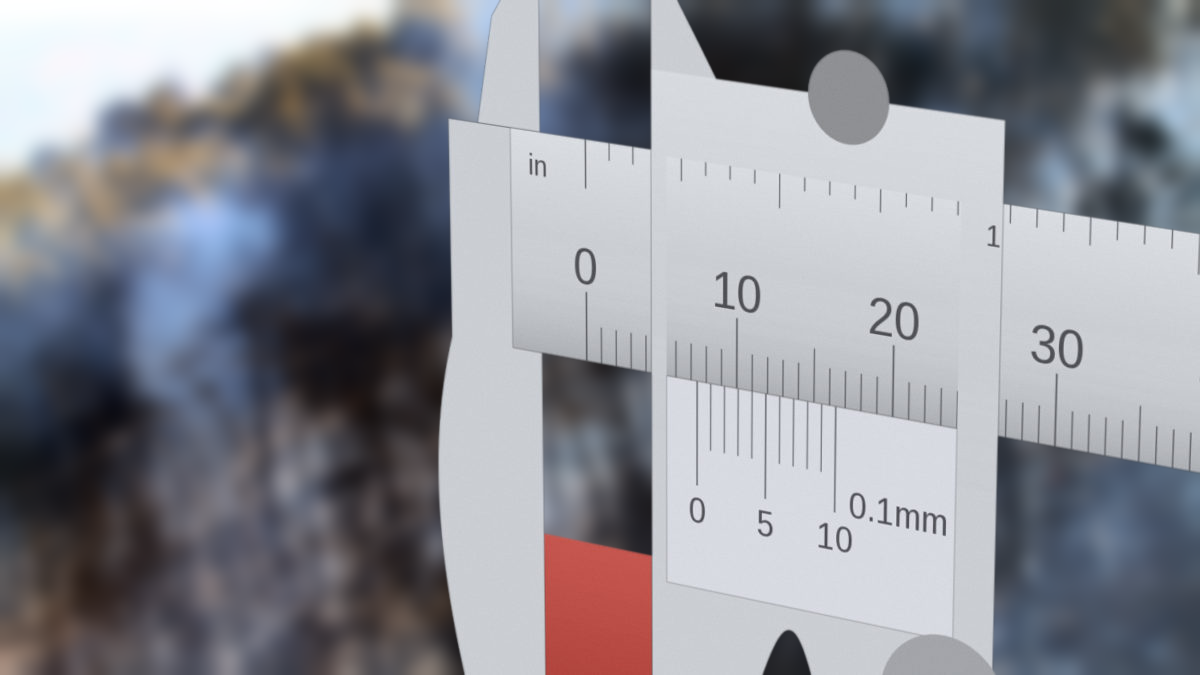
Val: 7.4
